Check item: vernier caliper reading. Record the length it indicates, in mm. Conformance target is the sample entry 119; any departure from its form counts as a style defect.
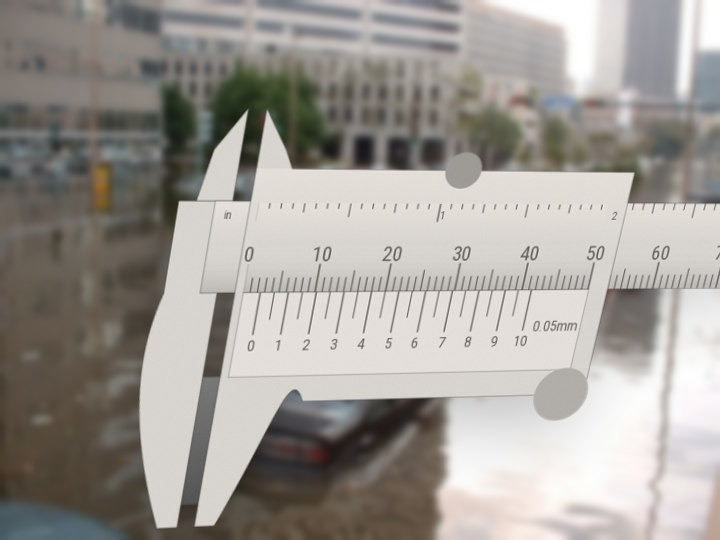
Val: 2.4
